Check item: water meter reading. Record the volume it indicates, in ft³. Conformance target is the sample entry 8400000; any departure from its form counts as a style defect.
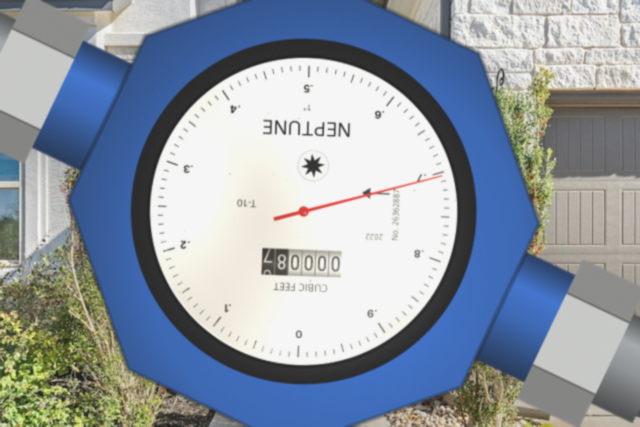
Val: 86.70
